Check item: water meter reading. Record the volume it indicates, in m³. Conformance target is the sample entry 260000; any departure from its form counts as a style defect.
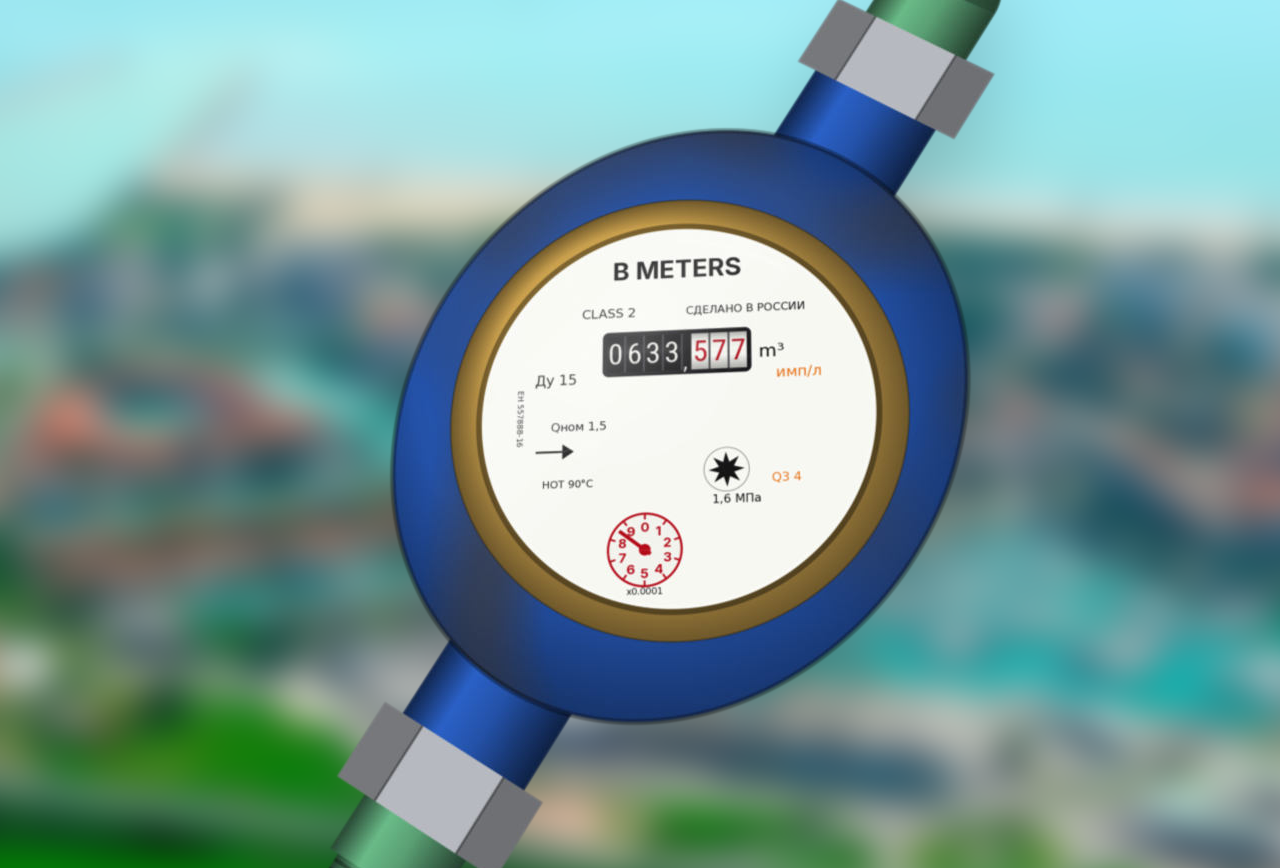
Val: 633.5778
